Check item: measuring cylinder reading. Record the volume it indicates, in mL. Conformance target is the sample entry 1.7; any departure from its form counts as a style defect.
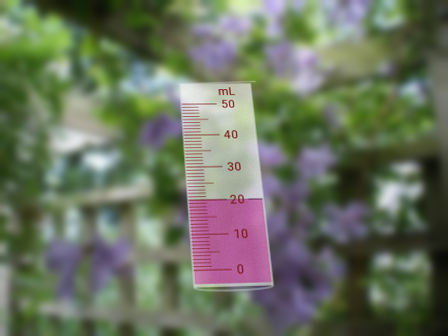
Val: 20
